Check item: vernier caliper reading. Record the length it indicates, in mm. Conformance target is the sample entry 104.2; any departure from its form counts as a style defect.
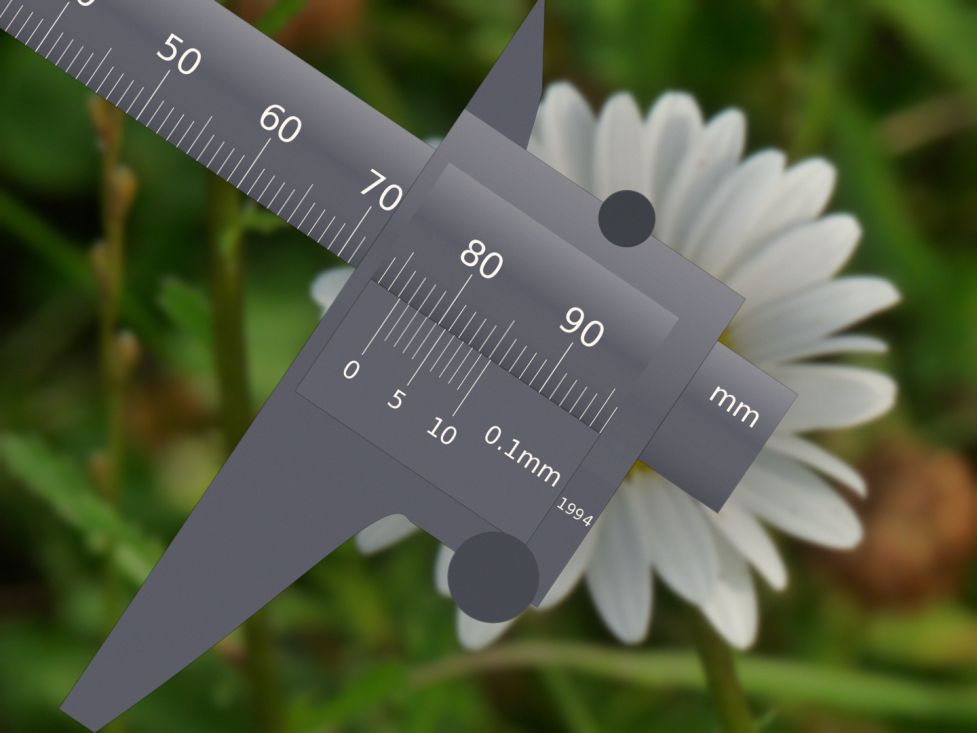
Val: 76.2
